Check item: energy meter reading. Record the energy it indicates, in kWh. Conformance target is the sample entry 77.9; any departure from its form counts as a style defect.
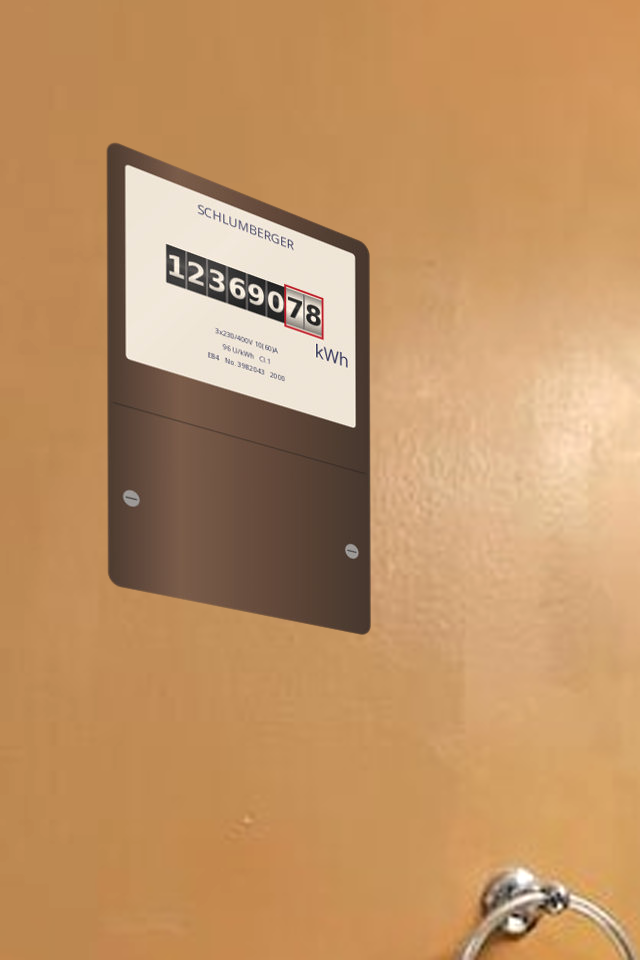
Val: 123690.78
